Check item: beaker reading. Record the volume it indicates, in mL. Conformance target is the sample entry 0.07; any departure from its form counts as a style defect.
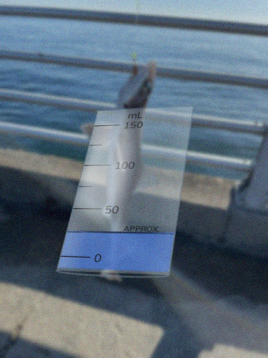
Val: 25
